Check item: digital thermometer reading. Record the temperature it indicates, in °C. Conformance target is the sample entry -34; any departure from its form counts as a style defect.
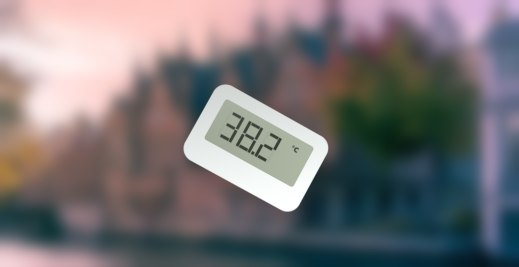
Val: 38.2
